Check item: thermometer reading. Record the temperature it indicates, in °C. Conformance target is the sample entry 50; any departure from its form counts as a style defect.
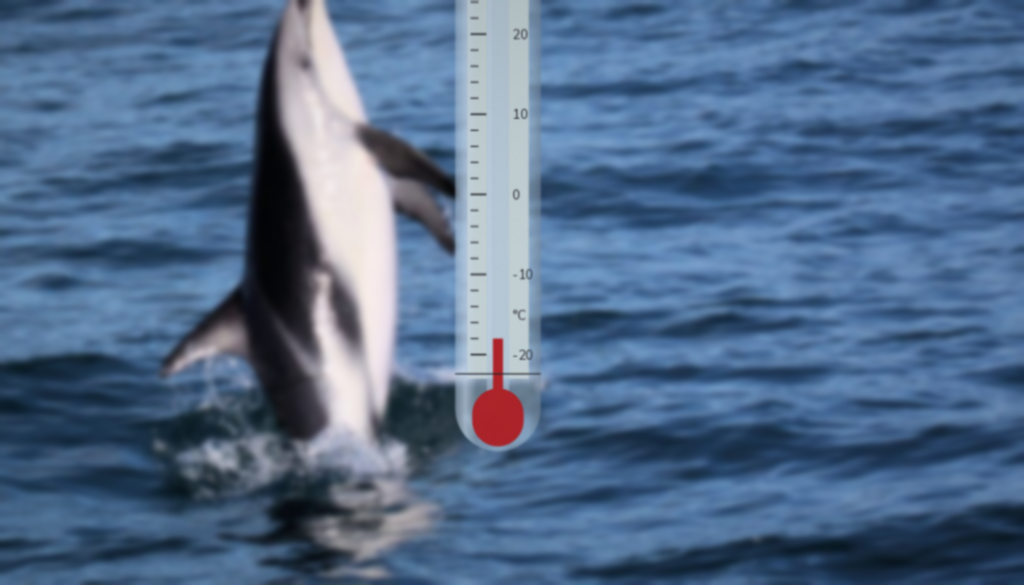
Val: -18
